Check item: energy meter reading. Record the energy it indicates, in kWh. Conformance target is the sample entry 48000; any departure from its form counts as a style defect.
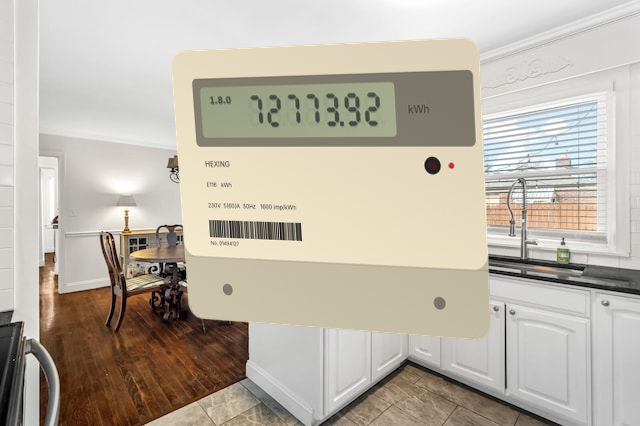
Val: 72773.92
